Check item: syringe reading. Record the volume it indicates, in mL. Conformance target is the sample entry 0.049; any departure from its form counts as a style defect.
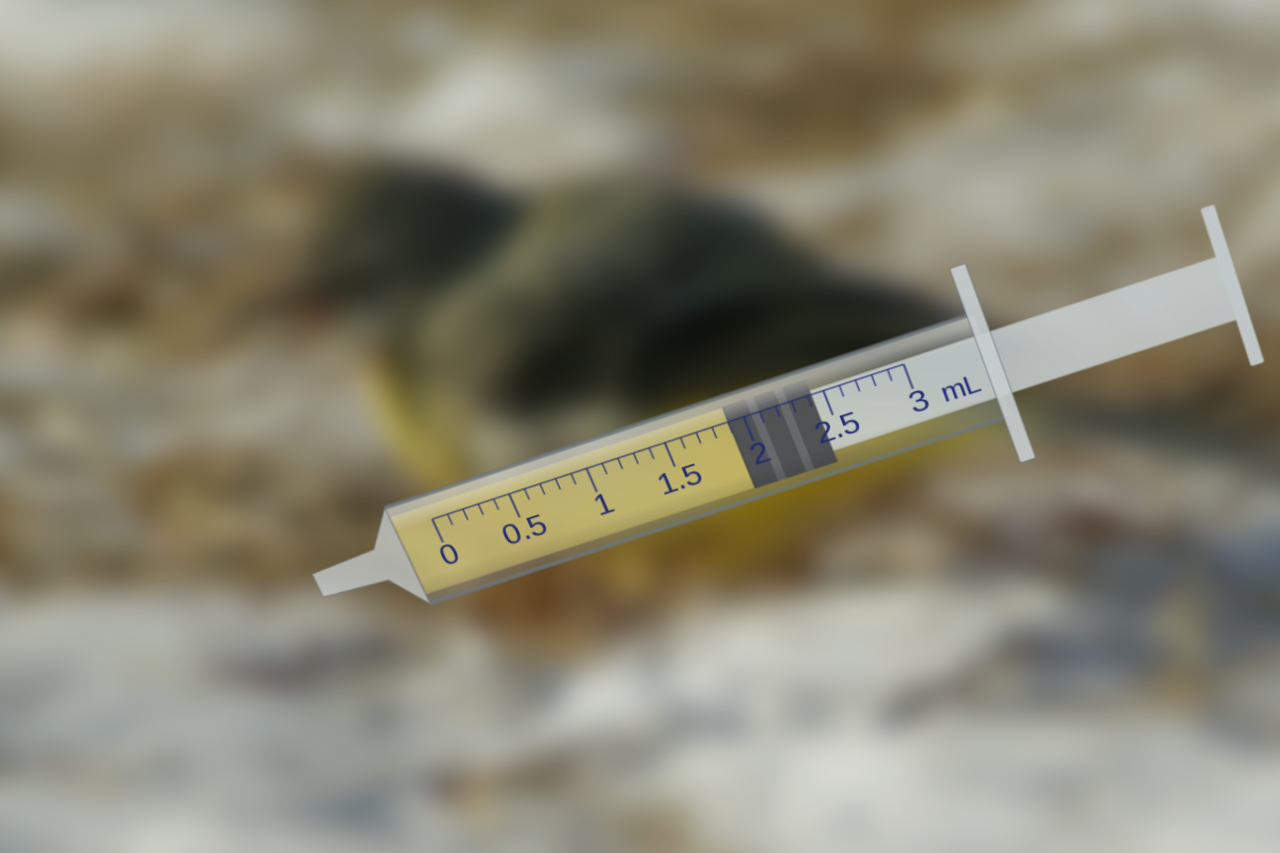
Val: 1.9
